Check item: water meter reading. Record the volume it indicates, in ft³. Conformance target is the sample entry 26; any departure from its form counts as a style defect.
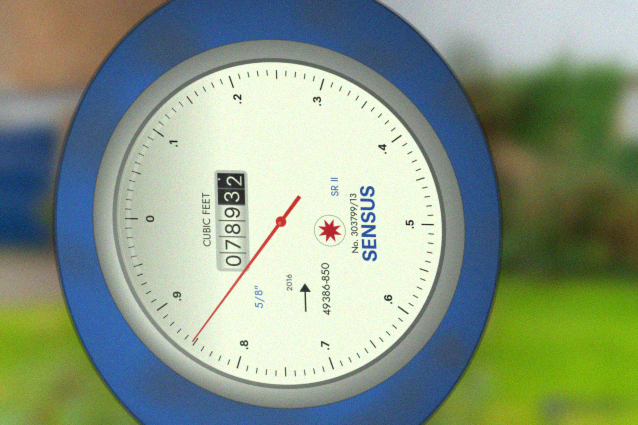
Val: 78931.85
